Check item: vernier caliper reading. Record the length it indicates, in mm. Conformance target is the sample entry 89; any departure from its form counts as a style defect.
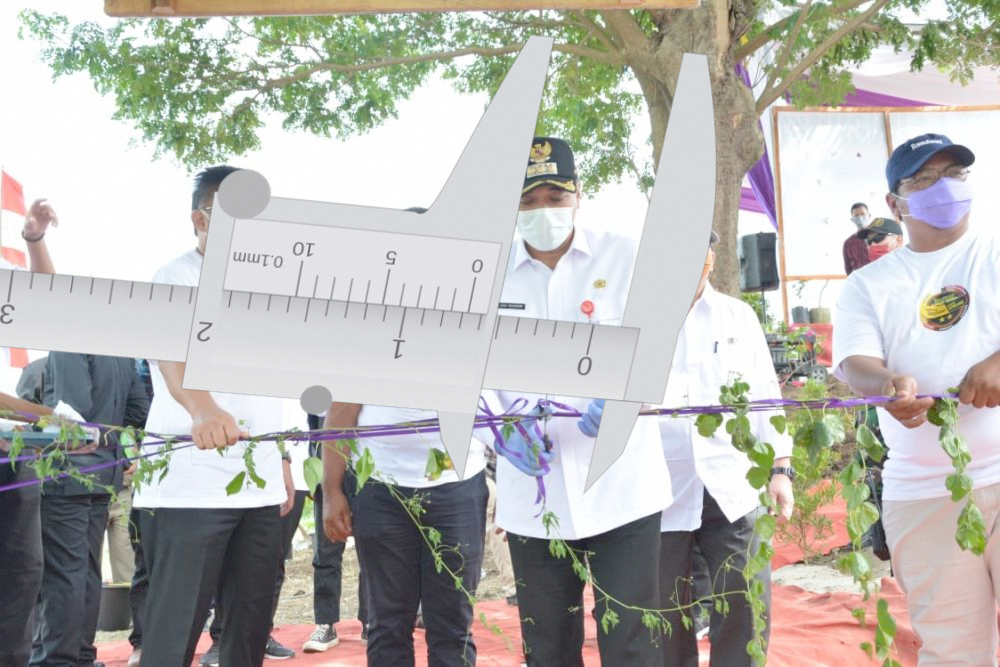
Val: 6.7
